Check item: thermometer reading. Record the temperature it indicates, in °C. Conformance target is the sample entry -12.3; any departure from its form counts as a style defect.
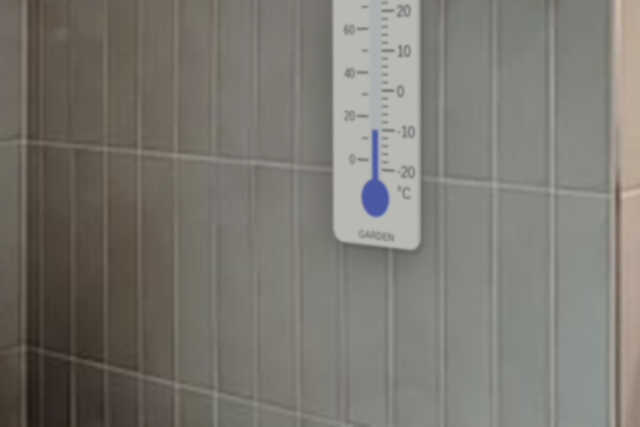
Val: -10
